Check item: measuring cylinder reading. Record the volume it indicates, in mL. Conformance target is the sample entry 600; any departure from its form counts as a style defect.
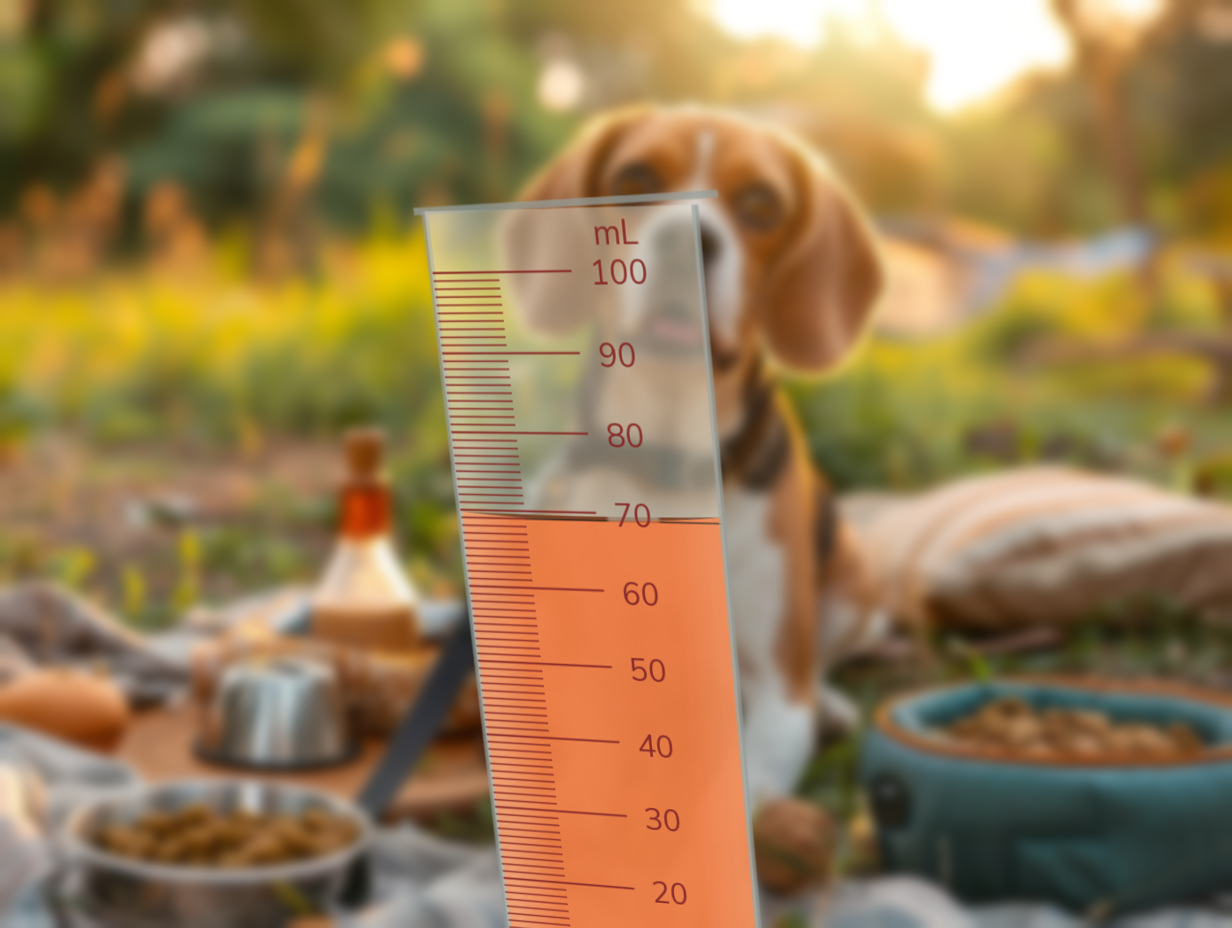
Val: 69
